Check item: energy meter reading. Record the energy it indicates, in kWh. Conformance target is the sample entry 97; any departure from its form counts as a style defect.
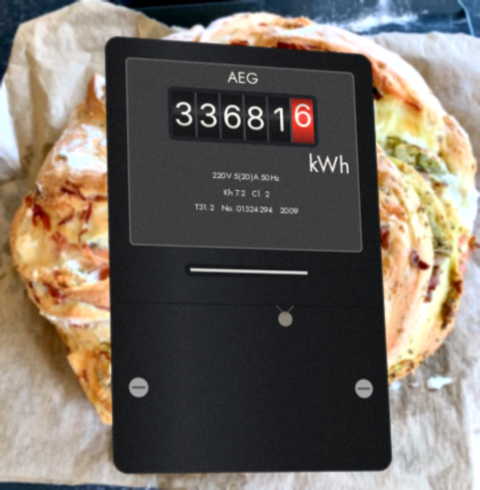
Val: 33681.6
